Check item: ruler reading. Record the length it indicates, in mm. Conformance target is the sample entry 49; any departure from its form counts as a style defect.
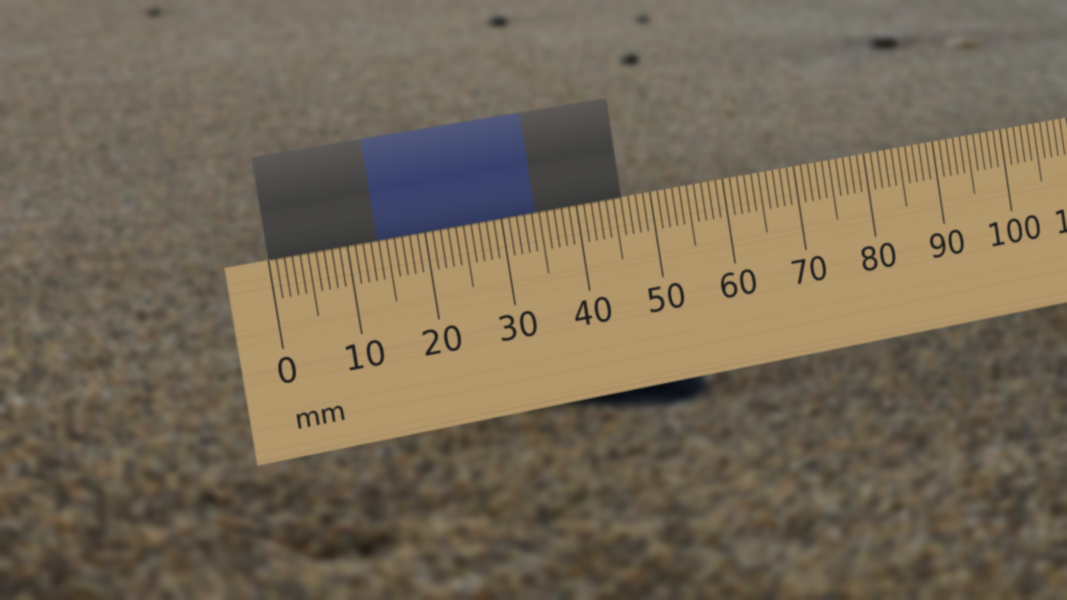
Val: 46
